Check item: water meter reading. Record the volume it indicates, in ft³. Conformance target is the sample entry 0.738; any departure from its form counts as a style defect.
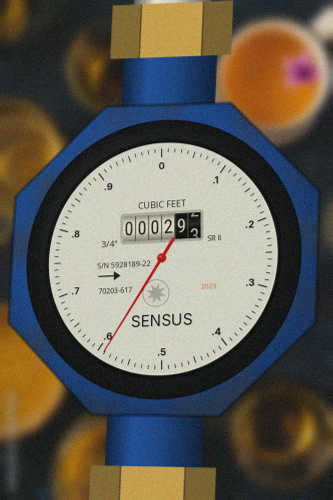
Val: 292.59
